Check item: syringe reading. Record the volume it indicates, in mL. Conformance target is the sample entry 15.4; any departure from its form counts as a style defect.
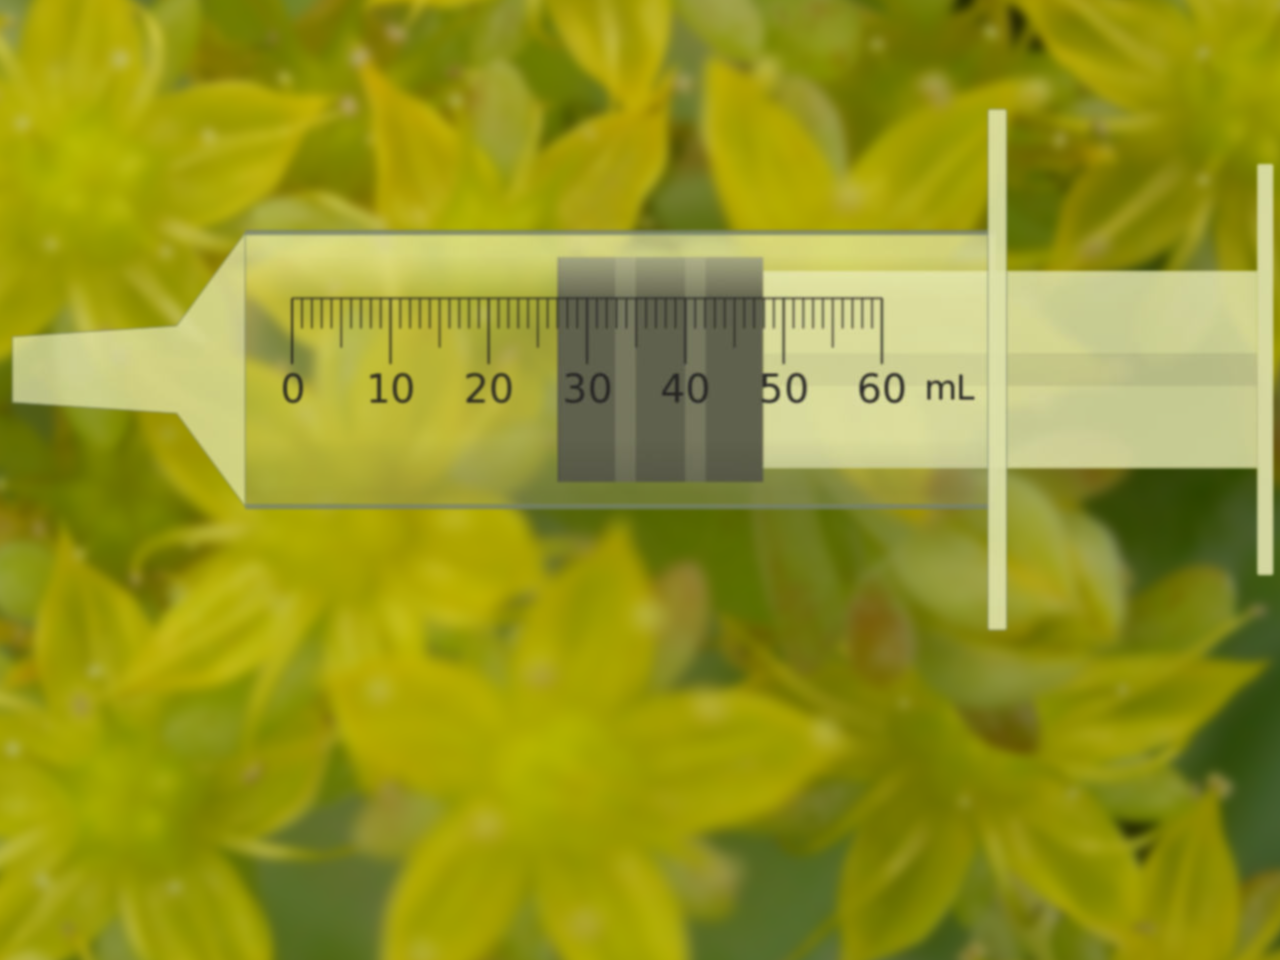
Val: 27
